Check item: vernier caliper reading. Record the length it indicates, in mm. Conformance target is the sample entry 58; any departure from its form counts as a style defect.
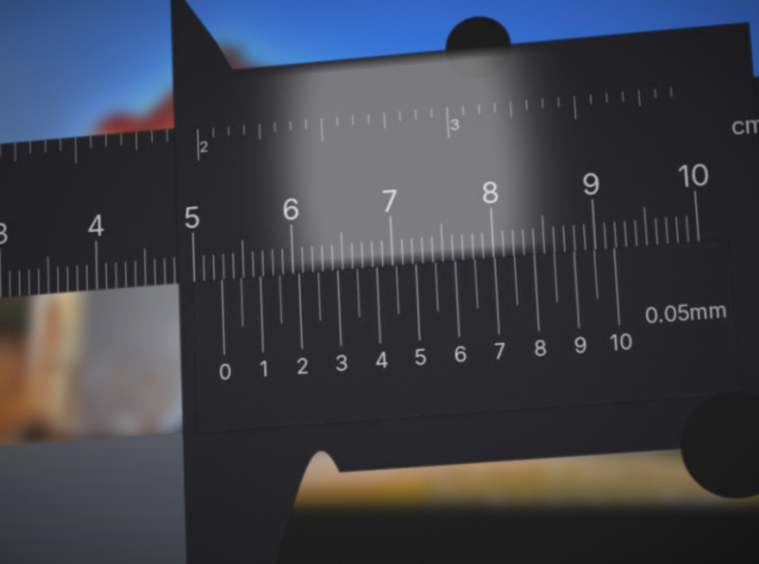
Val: 52.8
